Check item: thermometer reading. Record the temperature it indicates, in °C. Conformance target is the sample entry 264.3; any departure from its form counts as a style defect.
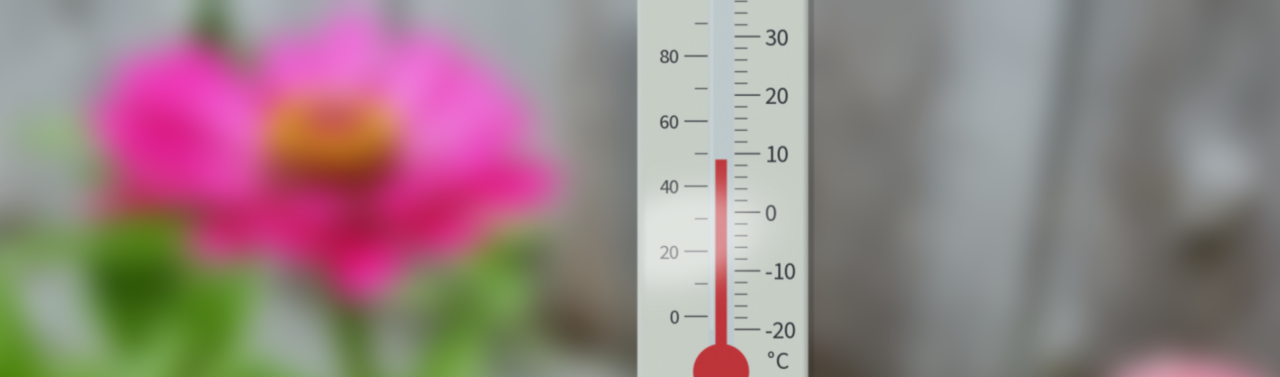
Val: 9
